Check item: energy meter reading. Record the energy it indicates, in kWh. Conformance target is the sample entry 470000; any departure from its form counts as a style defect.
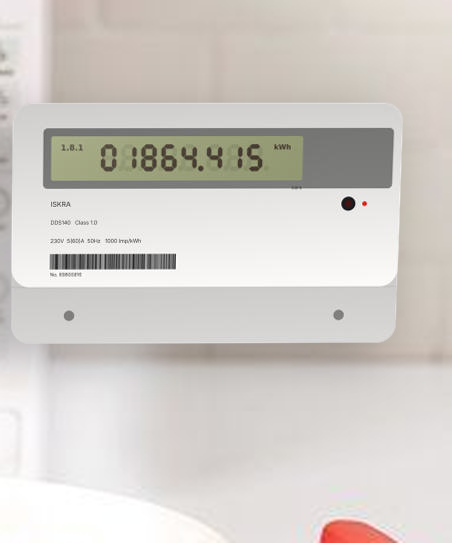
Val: 1864.415
